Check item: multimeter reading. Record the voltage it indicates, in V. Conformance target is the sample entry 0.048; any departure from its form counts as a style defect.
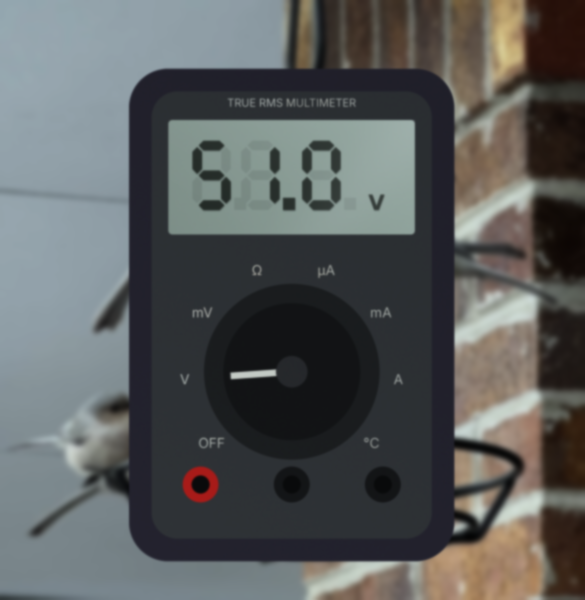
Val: 51.0
